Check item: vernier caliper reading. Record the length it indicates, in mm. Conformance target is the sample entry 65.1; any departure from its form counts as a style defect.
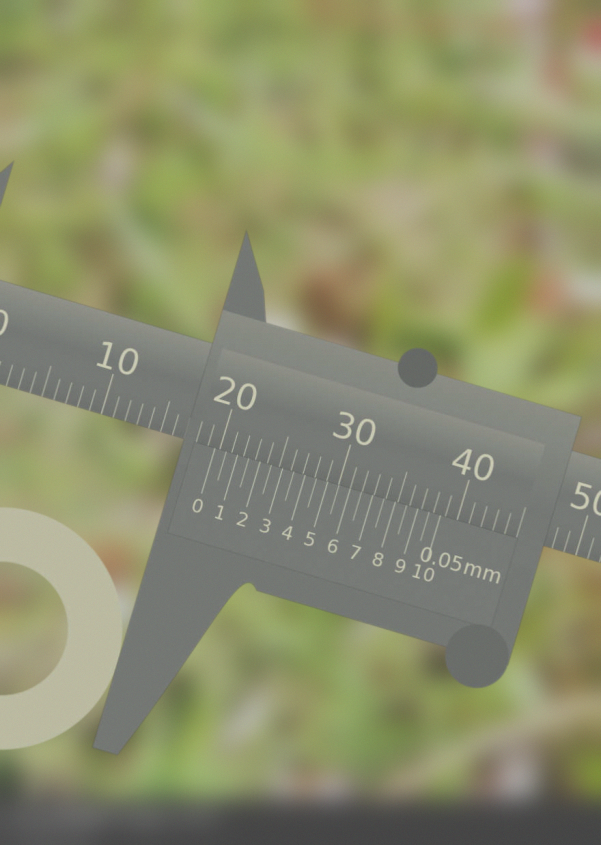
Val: 19.6
